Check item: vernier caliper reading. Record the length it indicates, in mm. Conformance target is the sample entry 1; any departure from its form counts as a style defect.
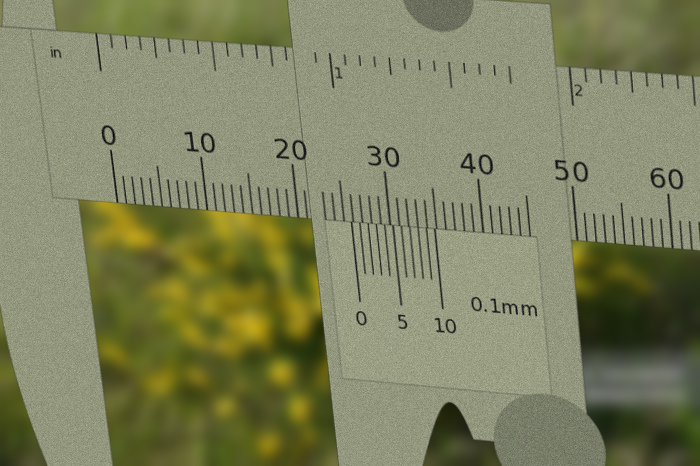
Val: 25.8
